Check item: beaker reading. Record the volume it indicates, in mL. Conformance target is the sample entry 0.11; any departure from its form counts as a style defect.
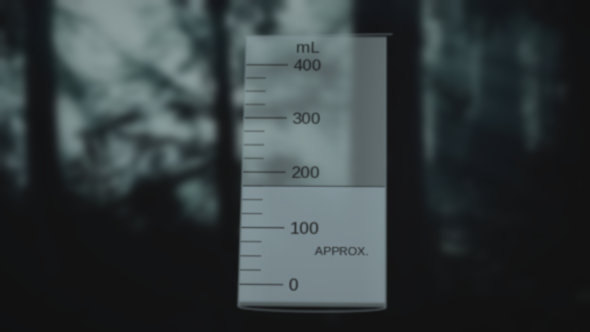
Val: 175
